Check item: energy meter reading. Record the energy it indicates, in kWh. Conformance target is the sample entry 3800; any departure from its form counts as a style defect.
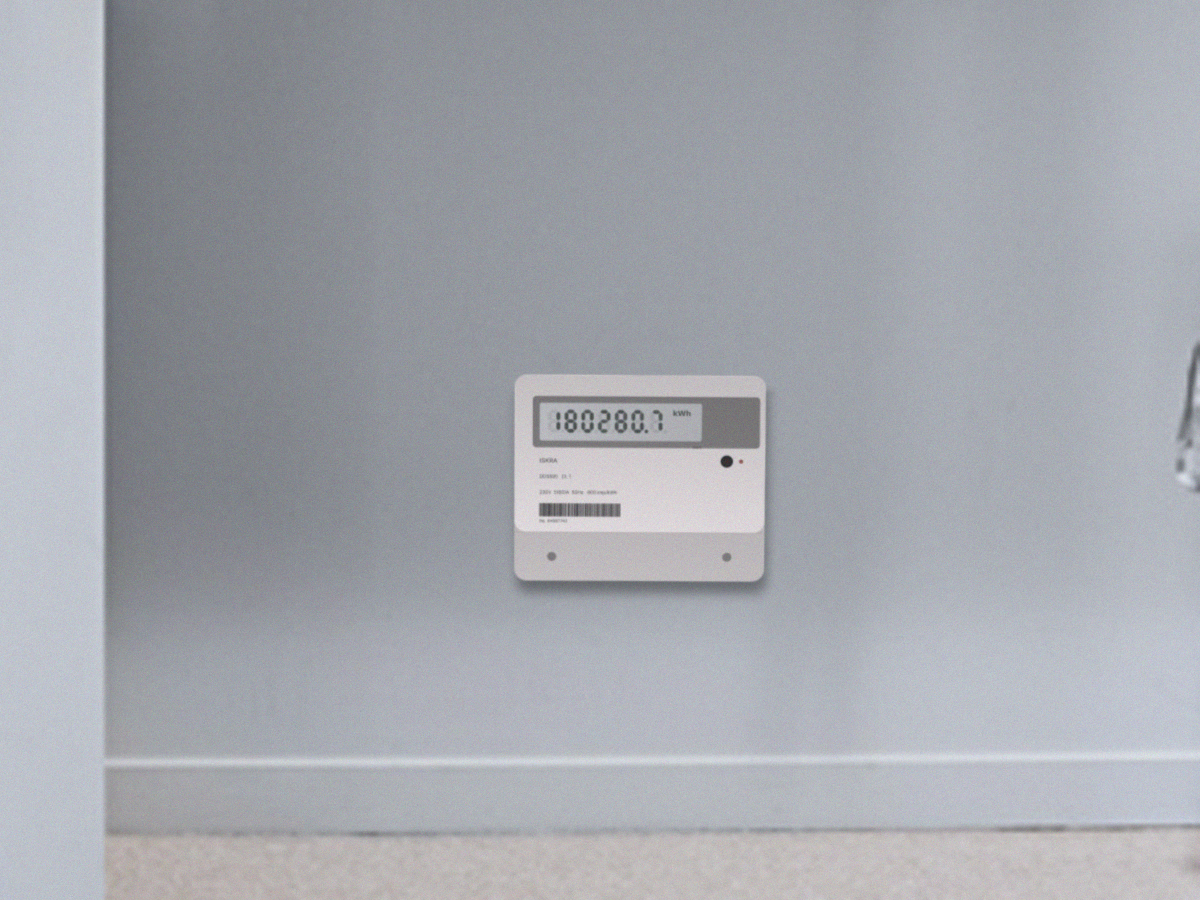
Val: 180280.7
